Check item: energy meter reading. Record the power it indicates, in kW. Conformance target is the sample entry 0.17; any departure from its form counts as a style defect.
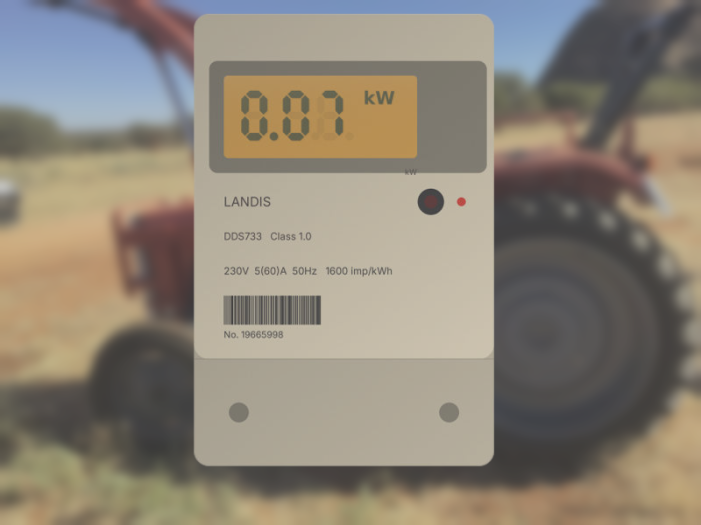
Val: 0.07
